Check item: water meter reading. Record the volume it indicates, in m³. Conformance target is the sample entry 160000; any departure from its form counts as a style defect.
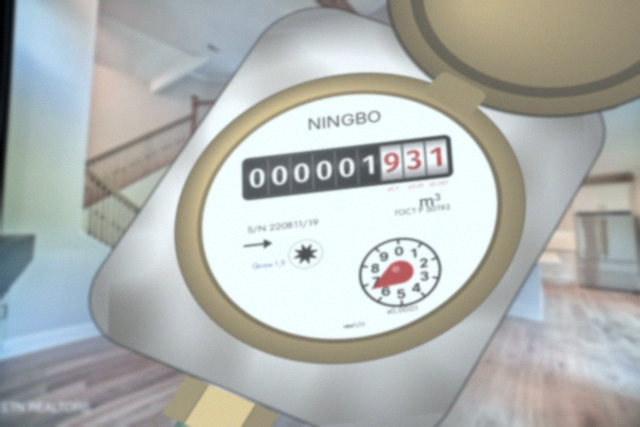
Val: 1.9316
